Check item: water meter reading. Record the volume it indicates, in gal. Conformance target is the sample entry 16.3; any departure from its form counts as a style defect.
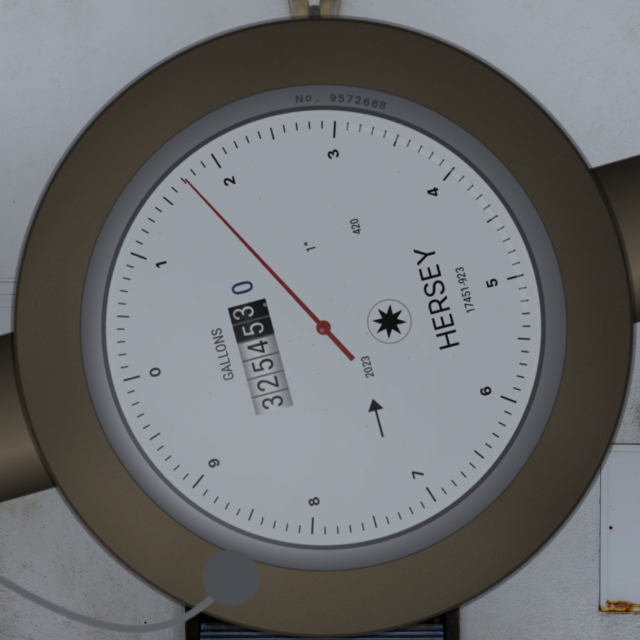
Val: 3254531.7
